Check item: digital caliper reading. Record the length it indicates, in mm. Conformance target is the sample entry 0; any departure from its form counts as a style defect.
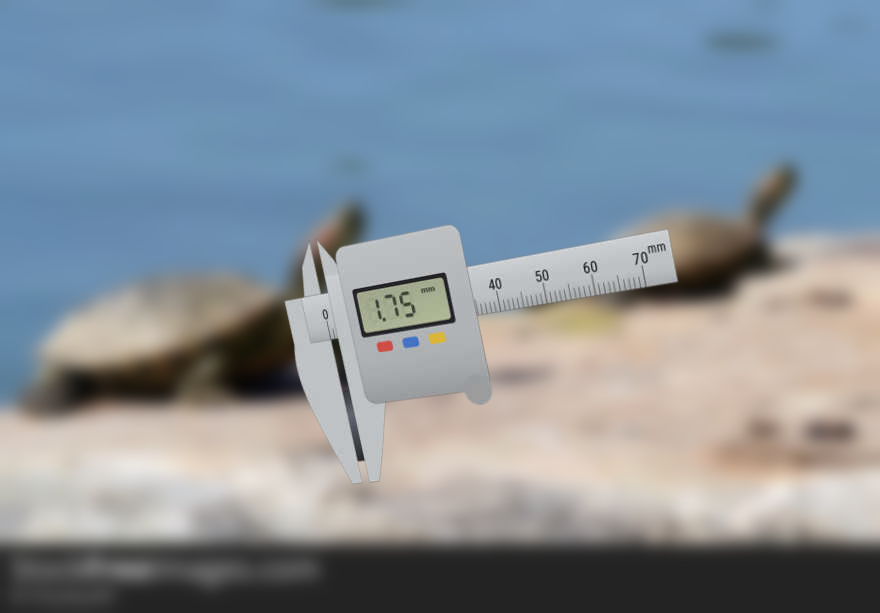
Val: 1.75
